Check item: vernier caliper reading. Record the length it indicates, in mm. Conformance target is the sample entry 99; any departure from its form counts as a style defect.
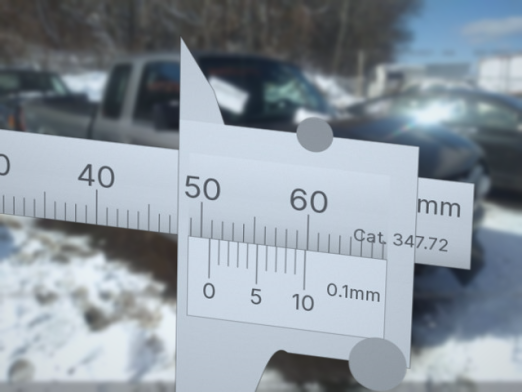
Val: 50.8
